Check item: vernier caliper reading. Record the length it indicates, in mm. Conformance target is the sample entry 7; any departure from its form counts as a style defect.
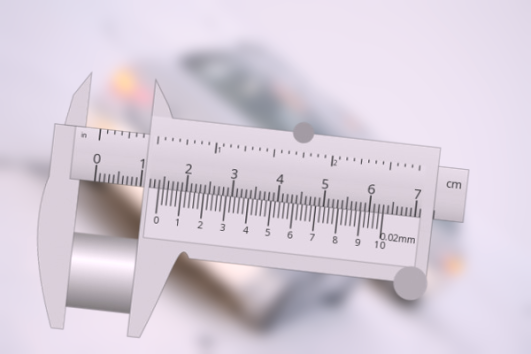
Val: 14.0
